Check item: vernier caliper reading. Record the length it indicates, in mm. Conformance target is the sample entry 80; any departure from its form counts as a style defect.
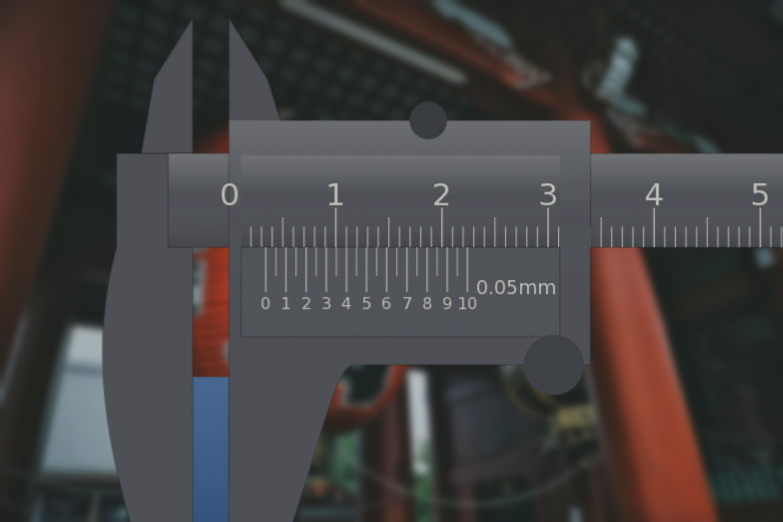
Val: 3.4
